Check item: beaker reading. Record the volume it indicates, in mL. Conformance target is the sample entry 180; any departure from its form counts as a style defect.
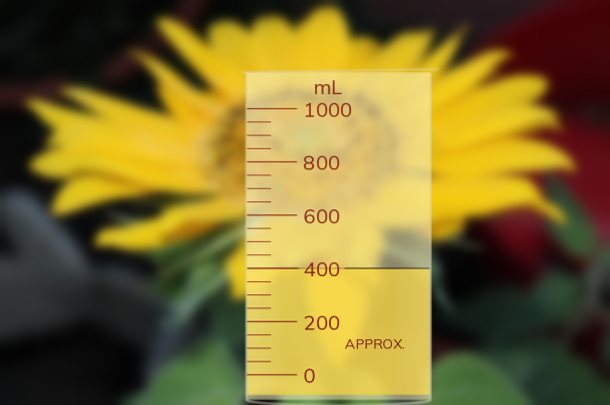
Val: 400
